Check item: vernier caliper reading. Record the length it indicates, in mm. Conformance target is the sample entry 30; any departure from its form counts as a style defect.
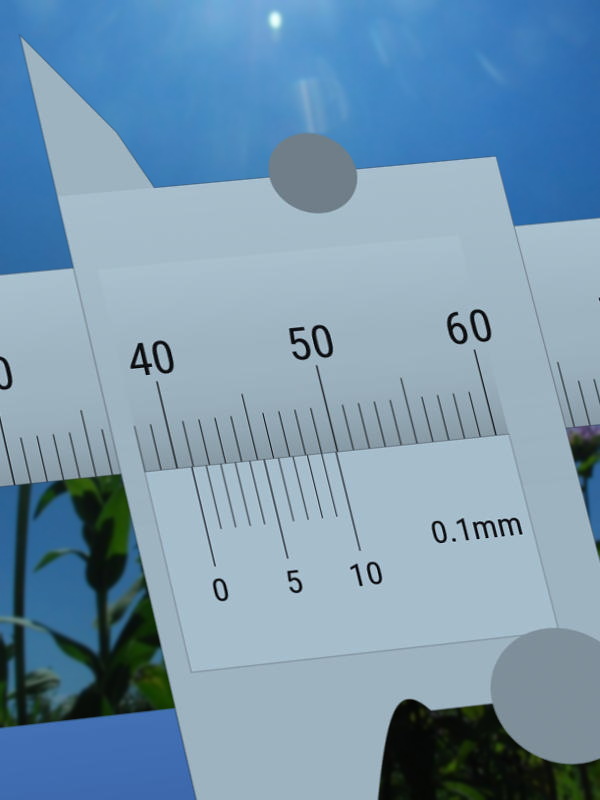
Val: 40.9
